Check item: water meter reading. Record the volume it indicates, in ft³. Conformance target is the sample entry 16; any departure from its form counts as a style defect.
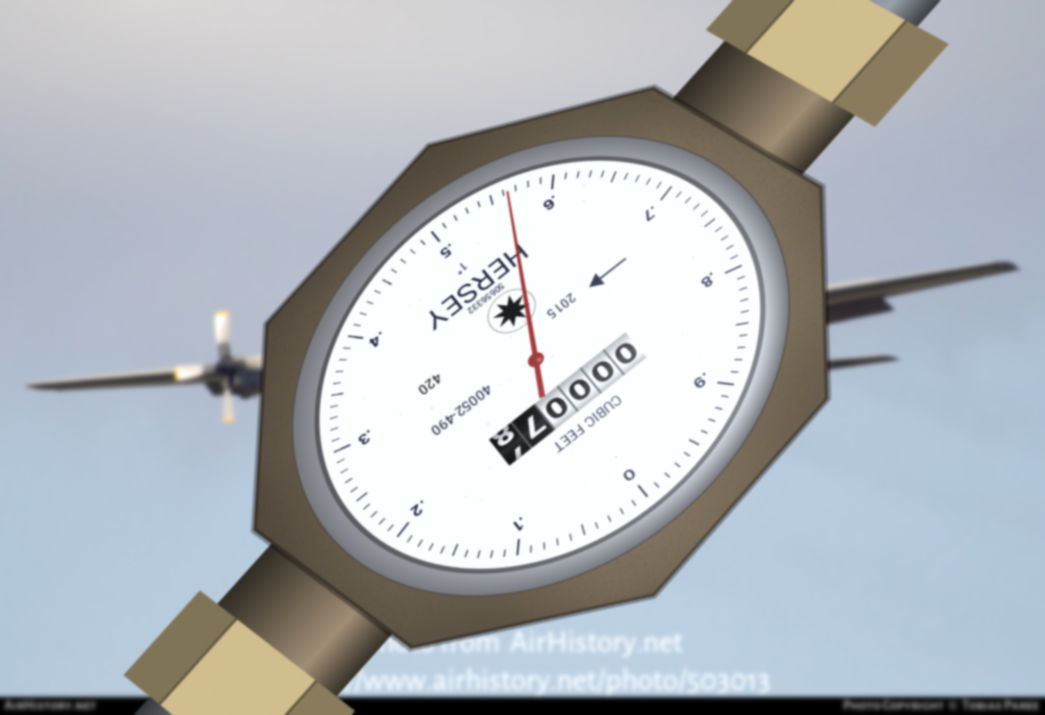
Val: 77.56
